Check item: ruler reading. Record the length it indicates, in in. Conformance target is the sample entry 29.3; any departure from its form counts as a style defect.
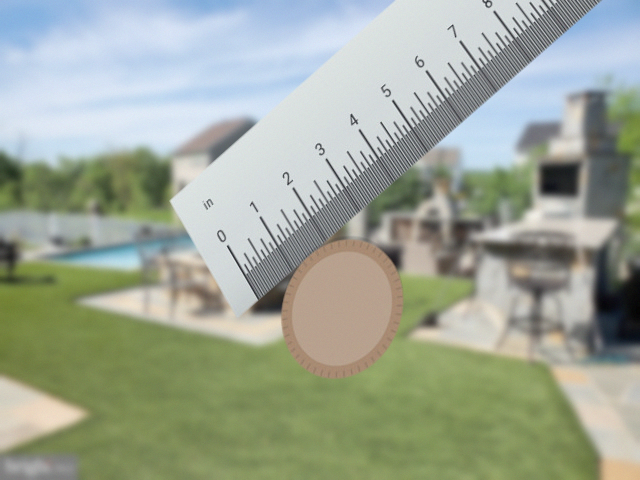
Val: 3
